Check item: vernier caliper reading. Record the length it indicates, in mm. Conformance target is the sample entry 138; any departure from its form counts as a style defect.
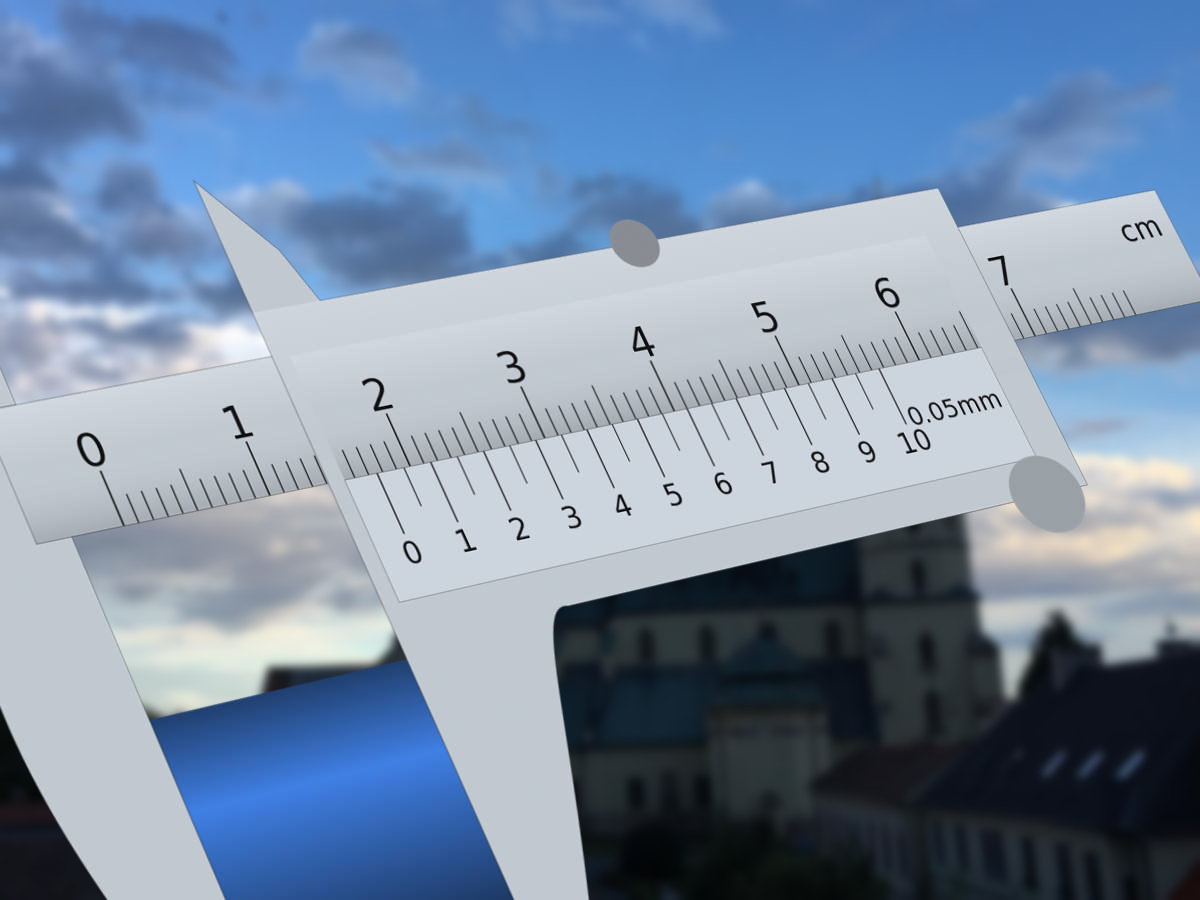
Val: 17.6
